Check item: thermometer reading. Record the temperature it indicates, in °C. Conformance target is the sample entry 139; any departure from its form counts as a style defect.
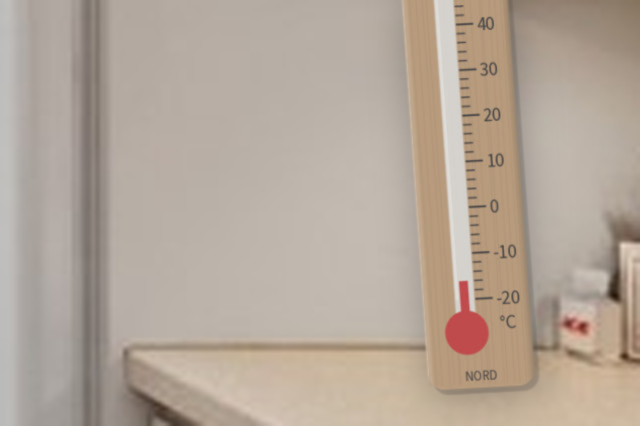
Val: -16
